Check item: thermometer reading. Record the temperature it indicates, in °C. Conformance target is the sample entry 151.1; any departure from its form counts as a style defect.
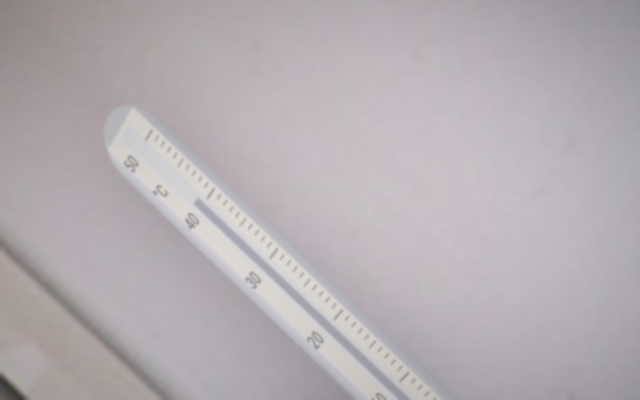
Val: 41
